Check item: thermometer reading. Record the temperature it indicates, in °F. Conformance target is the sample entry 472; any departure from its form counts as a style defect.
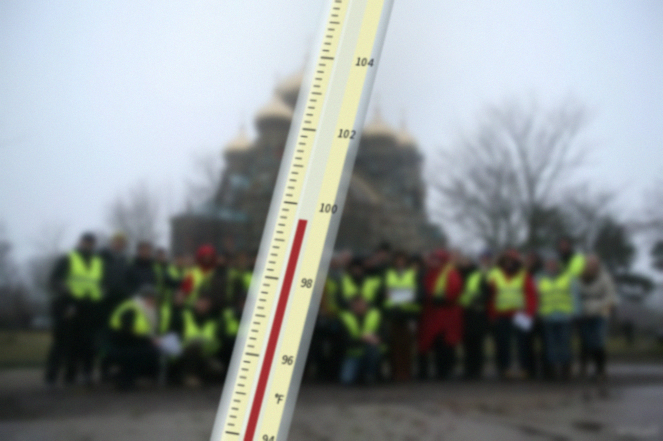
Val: 99.6
